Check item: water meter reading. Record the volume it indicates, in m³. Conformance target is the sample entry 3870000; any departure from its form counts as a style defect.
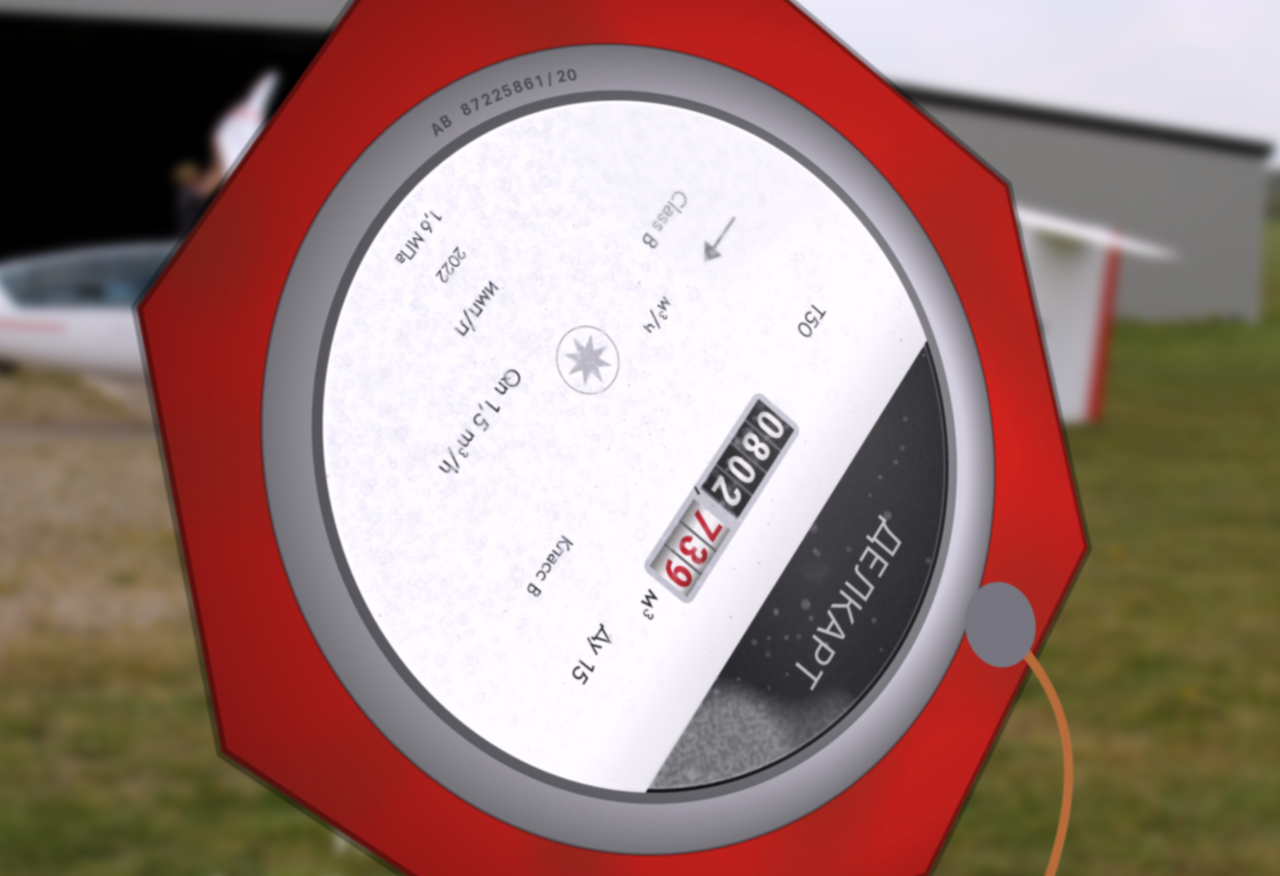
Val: 802.739
